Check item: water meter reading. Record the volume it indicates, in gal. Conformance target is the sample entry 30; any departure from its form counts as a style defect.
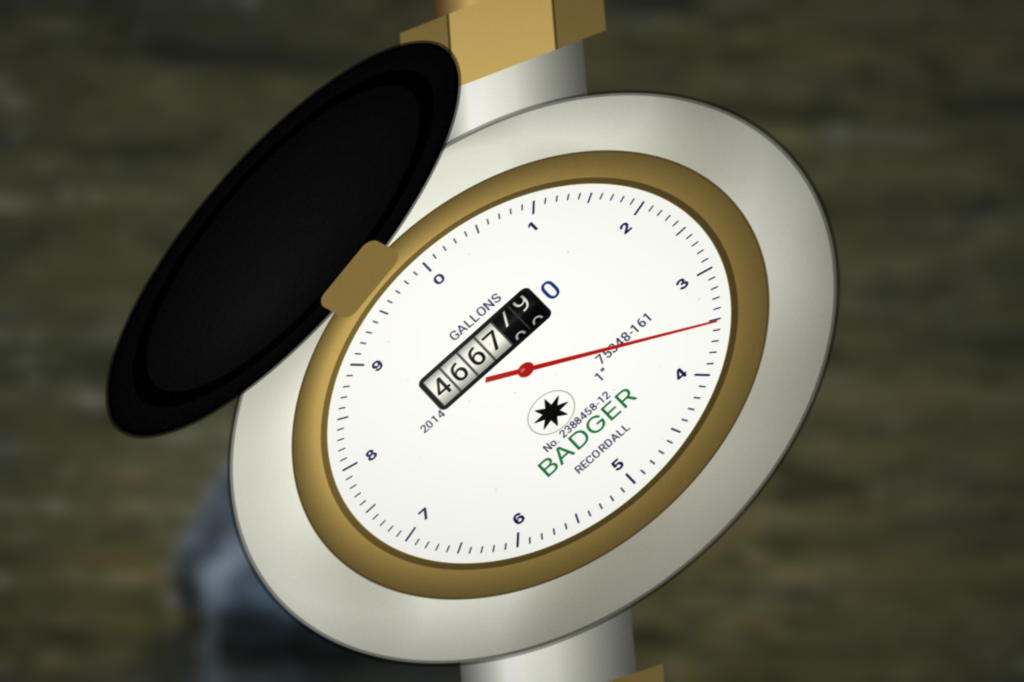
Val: 4667793.5
